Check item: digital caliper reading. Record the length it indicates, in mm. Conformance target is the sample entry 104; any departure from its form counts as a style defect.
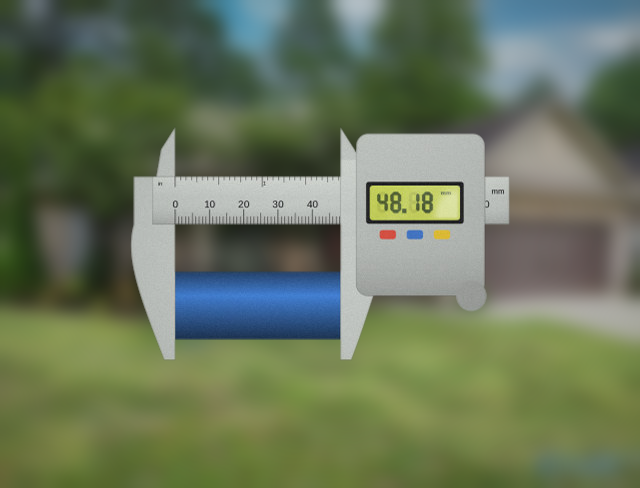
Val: 48.18
